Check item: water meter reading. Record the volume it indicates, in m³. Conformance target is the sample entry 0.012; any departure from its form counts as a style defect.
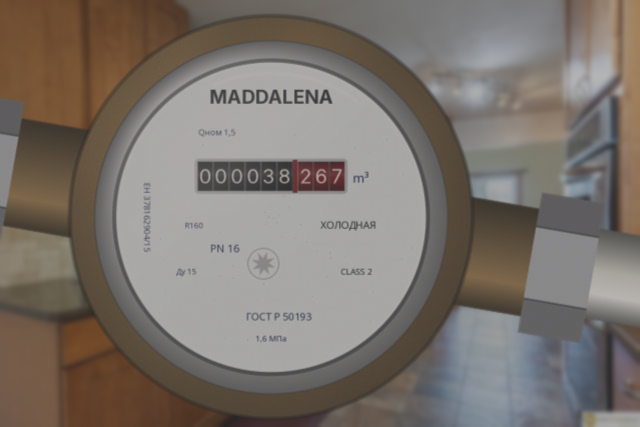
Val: 38.267
